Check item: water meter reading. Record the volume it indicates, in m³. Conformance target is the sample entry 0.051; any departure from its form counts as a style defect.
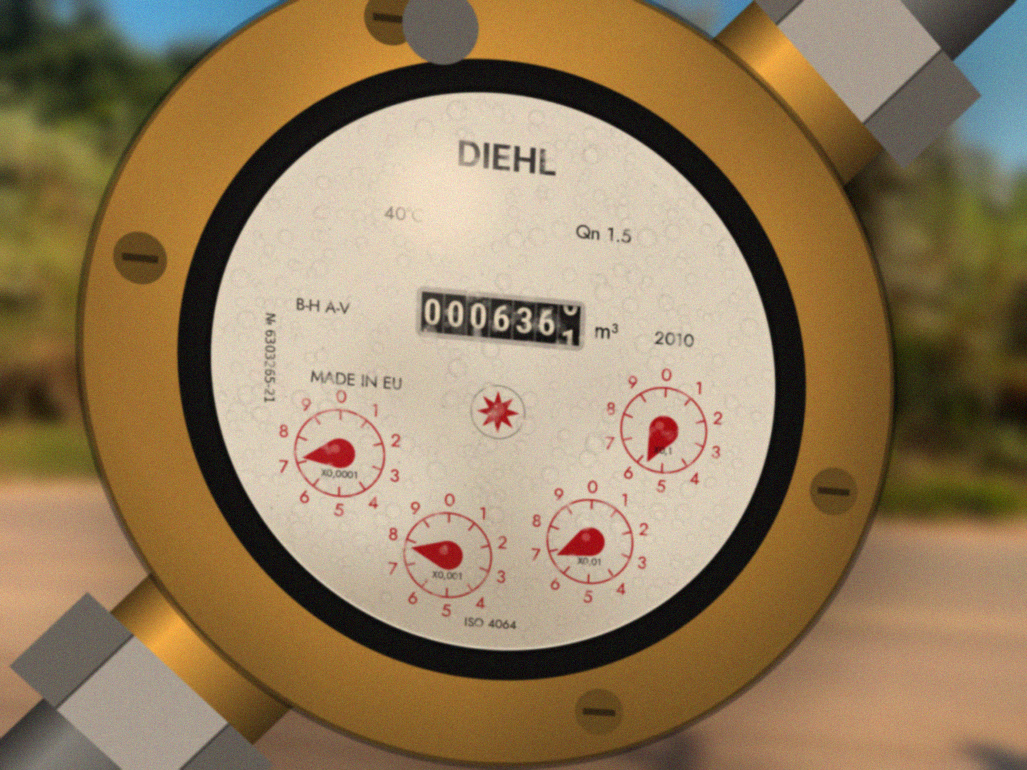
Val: 6360.5677
